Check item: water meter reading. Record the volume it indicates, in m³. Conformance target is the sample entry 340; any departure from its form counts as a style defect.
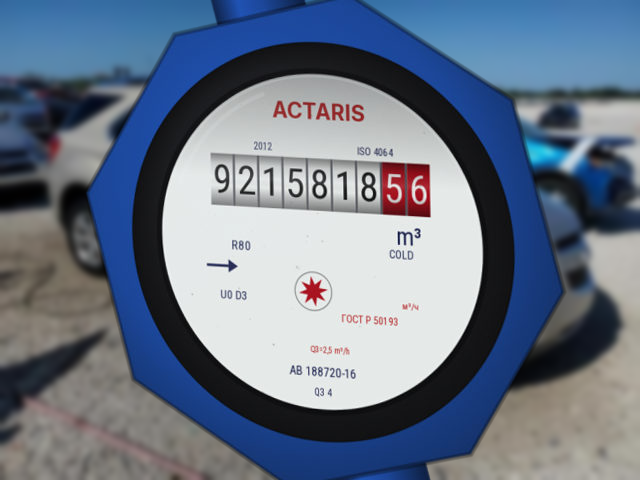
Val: 9215818.56
